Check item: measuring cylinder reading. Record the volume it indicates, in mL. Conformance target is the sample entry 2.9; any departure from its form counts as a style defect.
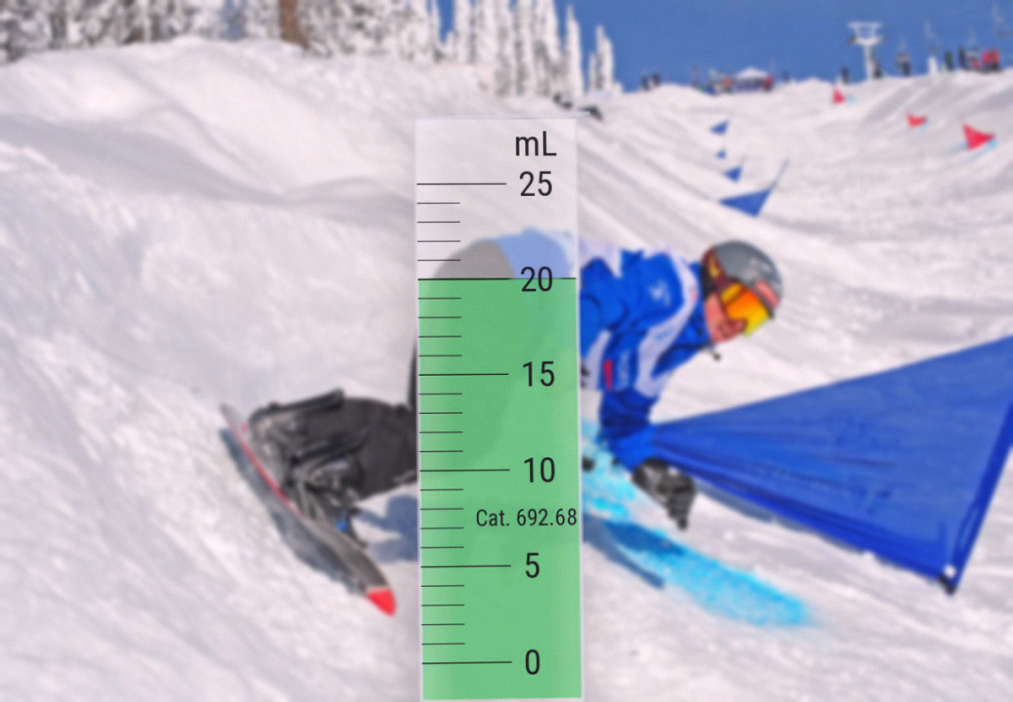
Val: 20
